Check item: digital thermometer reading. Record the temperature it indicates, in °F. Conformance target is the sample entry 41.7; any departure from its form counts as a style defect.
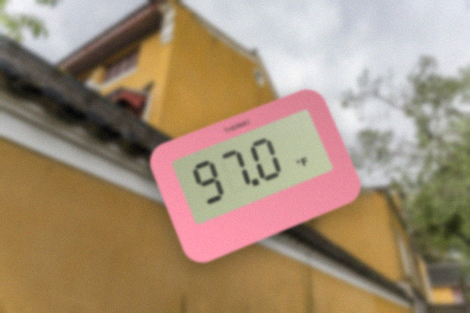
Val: 97.0
